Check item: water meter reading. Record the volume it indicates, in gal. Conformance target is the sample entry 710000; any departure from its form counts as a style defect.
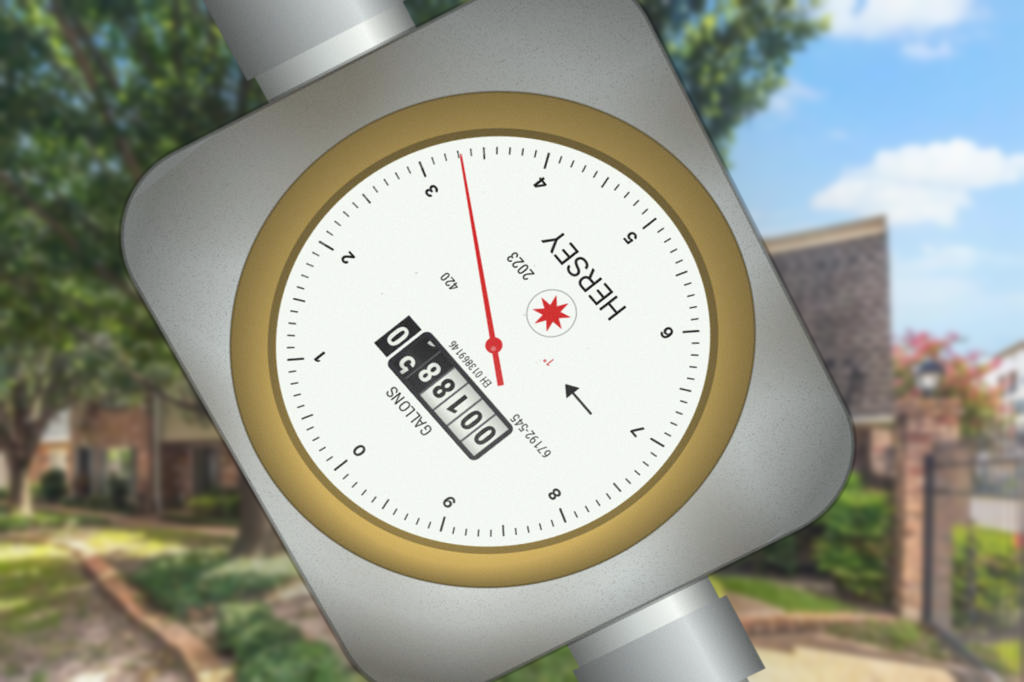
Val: 18853.3
